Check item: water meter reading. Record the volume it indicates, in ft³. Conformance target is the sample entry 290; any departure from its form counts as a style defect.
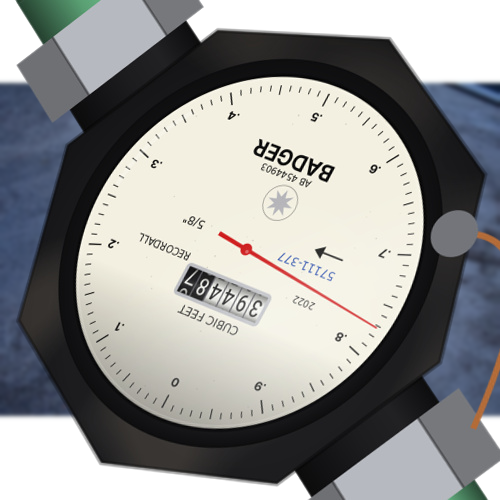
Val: 394486.77
